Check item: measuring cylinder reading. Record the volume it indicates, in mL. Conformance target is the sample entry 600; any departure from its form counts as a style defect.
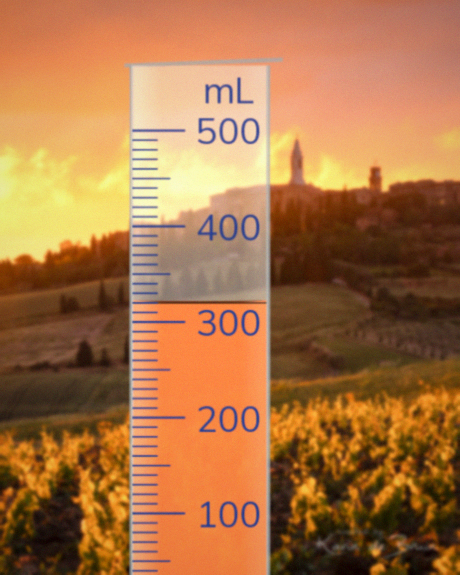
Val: 320
